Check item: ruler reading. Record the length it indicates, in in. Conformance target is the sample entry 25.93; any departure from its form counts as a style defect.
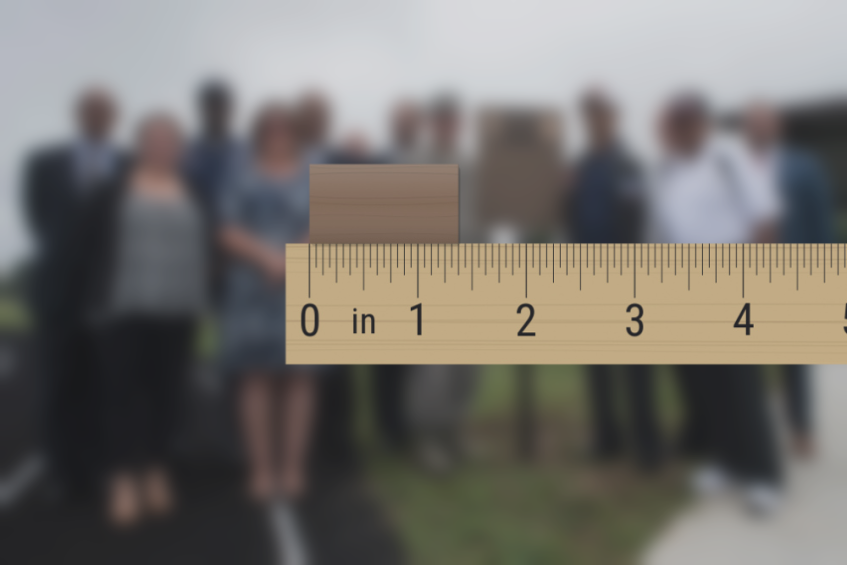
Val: 1.375
